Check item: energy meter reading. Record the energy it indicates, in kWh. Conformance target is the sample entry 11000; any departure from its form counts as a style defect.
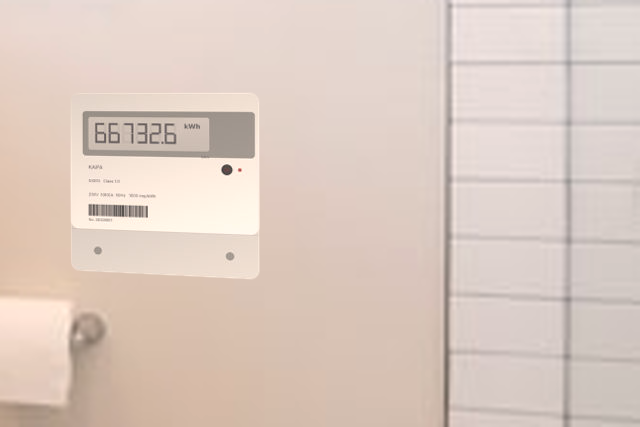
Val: 66732.6
